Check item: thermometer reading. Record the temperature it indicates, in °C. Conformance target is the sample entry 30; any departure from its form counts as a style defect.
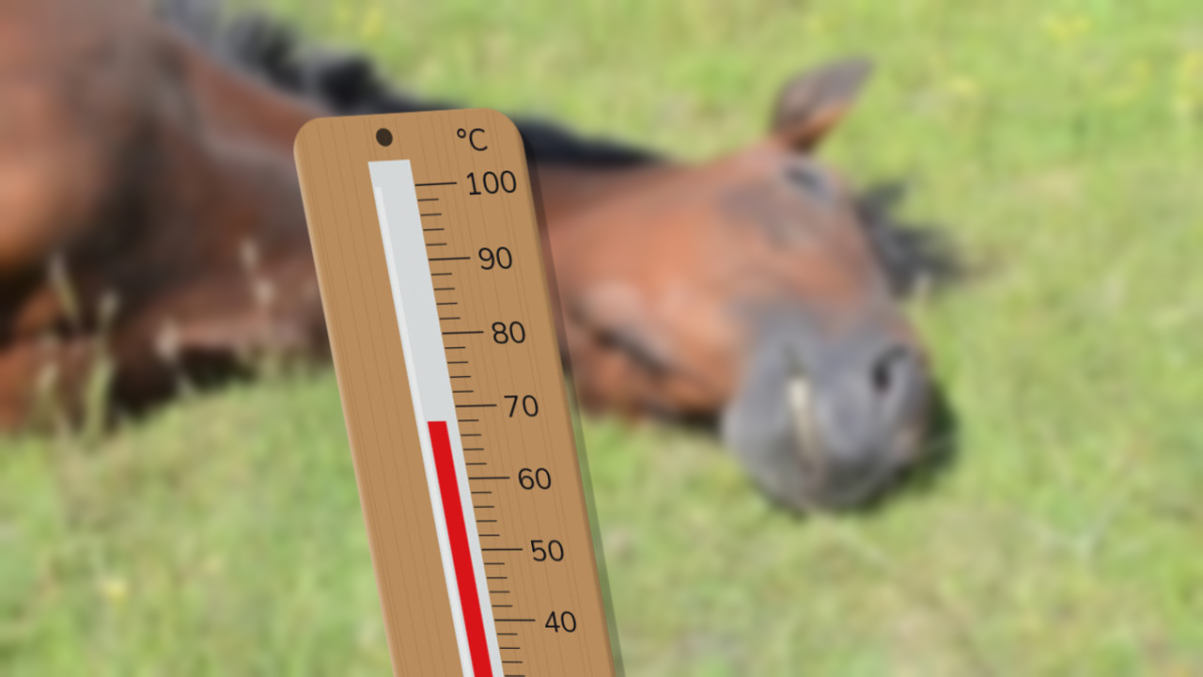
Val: 68
